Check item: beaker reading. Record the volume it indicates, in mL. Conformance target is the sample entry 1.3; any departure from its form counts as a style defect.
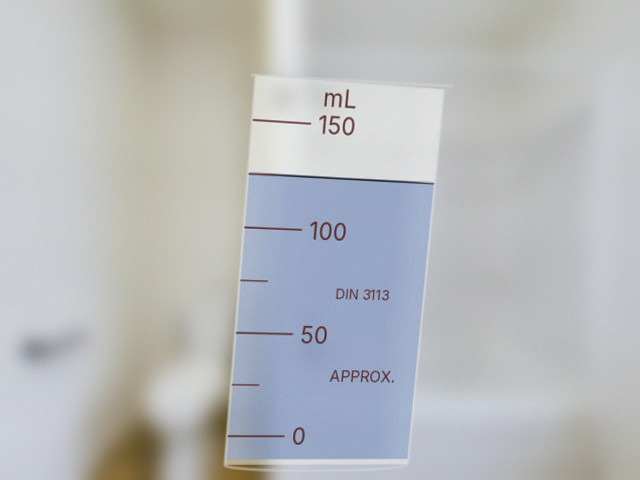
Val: 125
